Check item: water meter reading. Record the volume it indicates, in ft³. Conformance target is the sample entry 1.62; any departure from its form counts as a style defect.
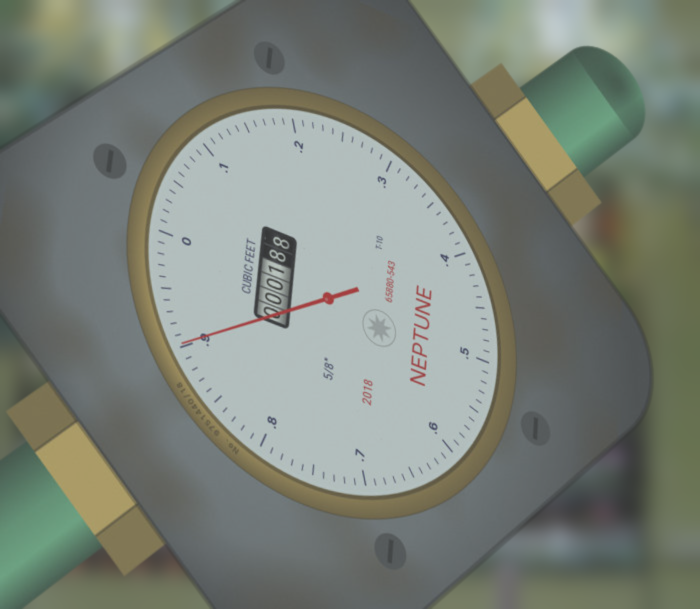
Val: 187.90
